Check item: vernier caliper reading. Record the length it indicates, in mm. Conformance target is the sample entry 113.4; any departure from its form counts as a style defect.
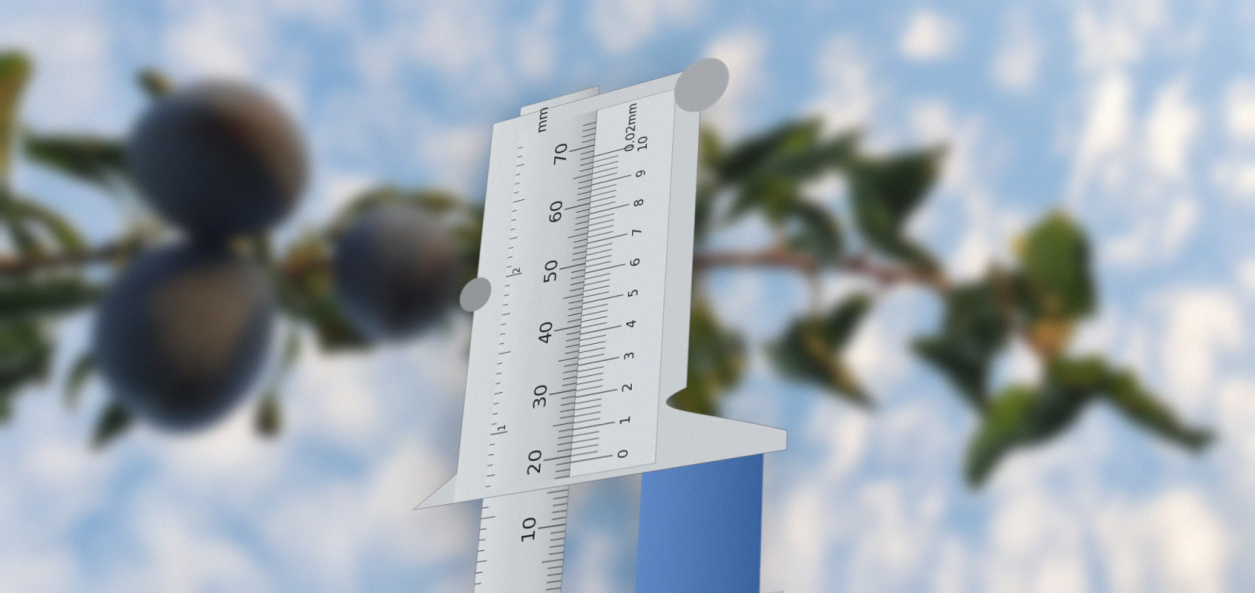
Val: 19.0
